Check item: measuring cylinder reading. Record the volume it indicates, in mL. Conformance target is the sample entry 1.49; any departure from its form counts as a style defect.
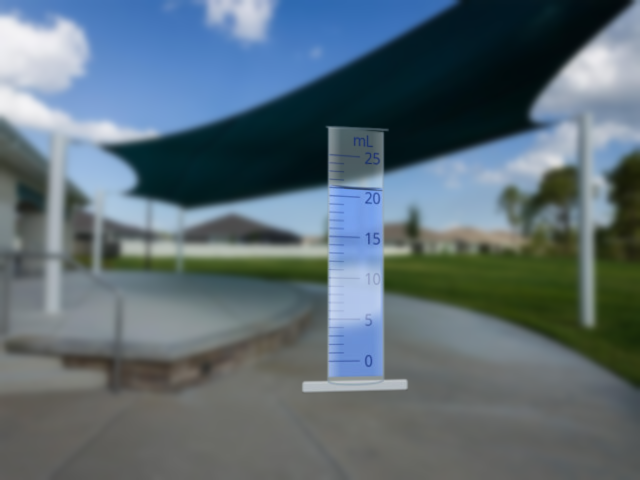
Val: 21
